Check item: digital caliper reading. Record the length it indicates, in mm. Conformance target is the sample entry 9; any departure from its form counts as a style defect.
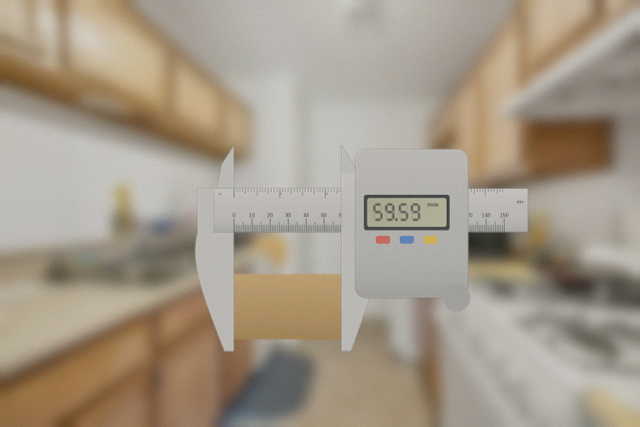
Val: 59.59
